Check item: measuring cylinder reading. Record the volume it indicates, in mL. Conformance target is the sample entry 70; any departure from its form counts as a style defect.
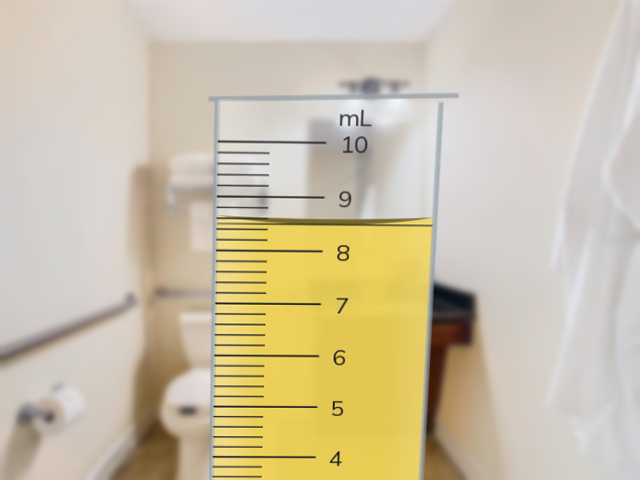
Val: 8.5
